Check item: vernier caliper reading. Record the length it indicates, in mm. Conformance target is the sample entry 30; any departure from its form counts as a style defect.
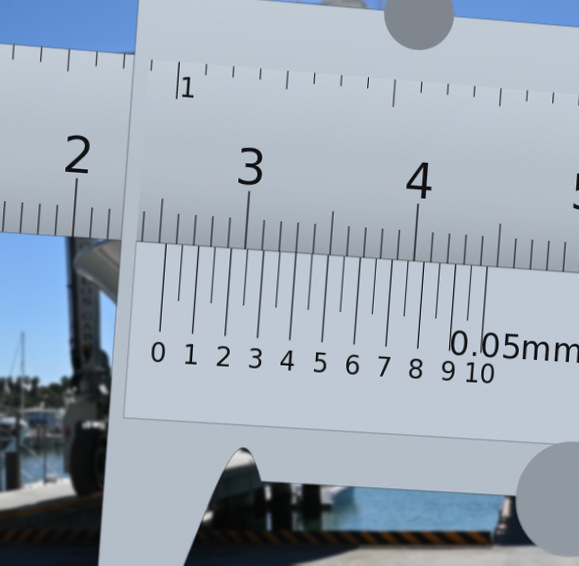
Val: 25.4
